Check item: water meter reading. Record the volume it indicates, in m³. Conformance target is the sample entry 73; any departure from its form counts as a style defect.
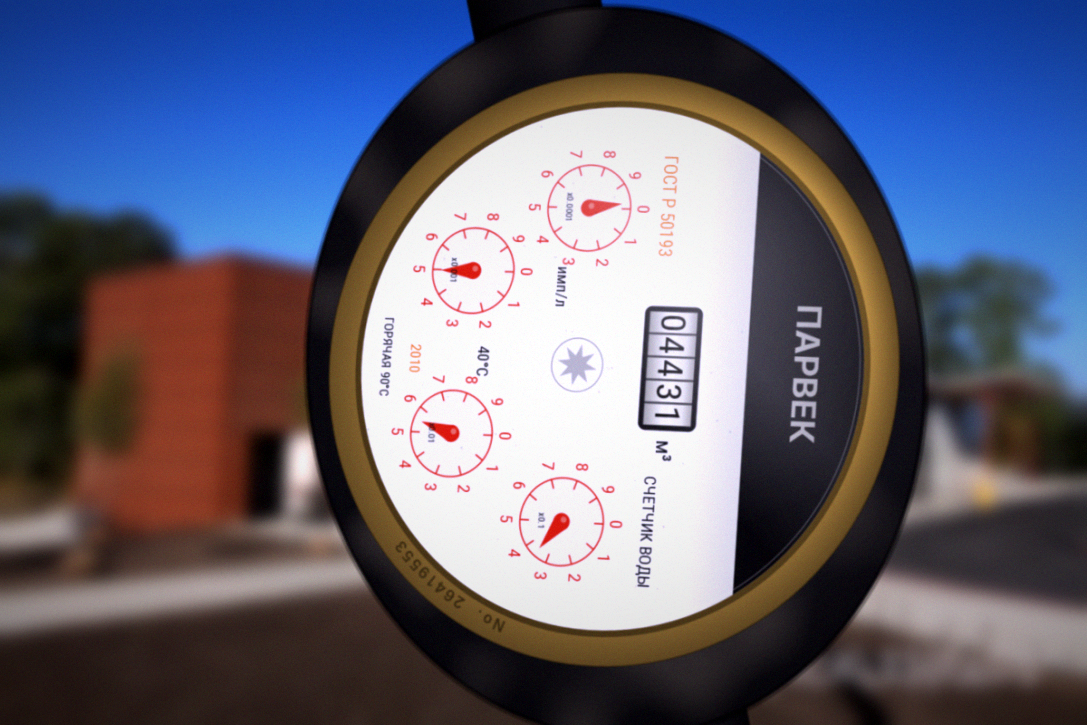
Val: 4431.3549
